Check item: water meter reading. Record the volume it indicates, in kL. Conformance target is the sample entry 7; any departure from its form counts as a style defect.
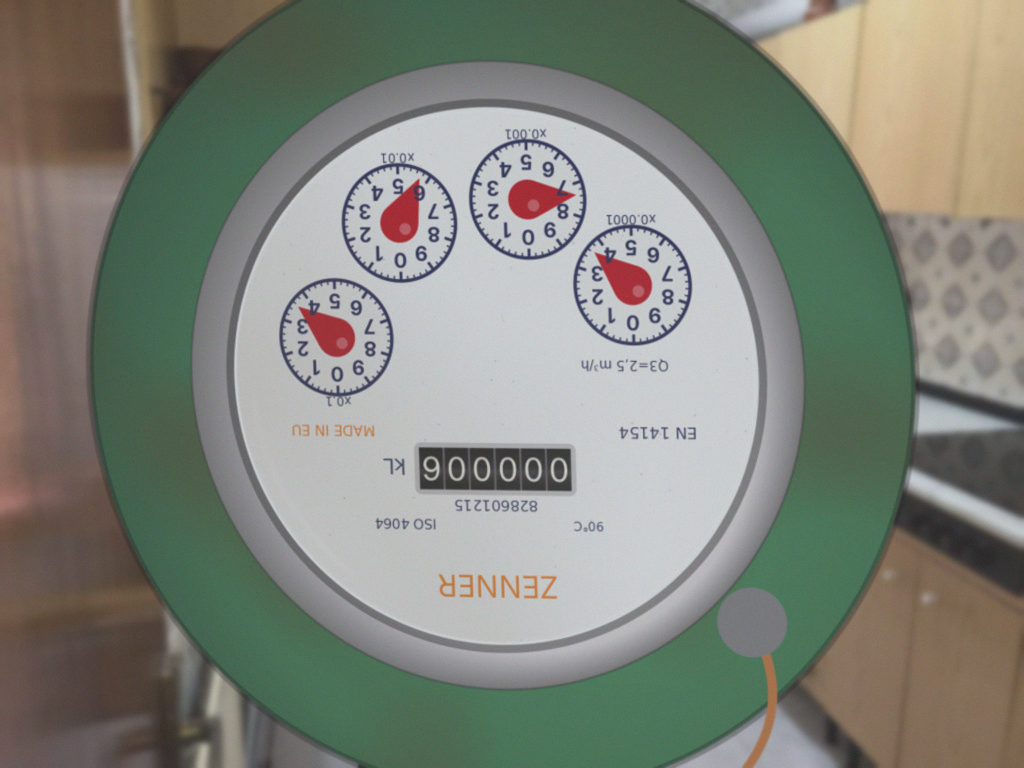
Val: 6.3573
